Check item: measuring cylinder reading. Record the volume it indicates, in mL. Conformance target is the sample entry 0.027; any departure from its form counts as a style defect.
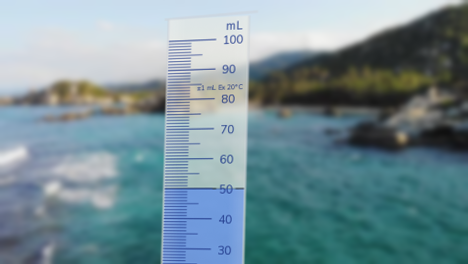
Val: 50
